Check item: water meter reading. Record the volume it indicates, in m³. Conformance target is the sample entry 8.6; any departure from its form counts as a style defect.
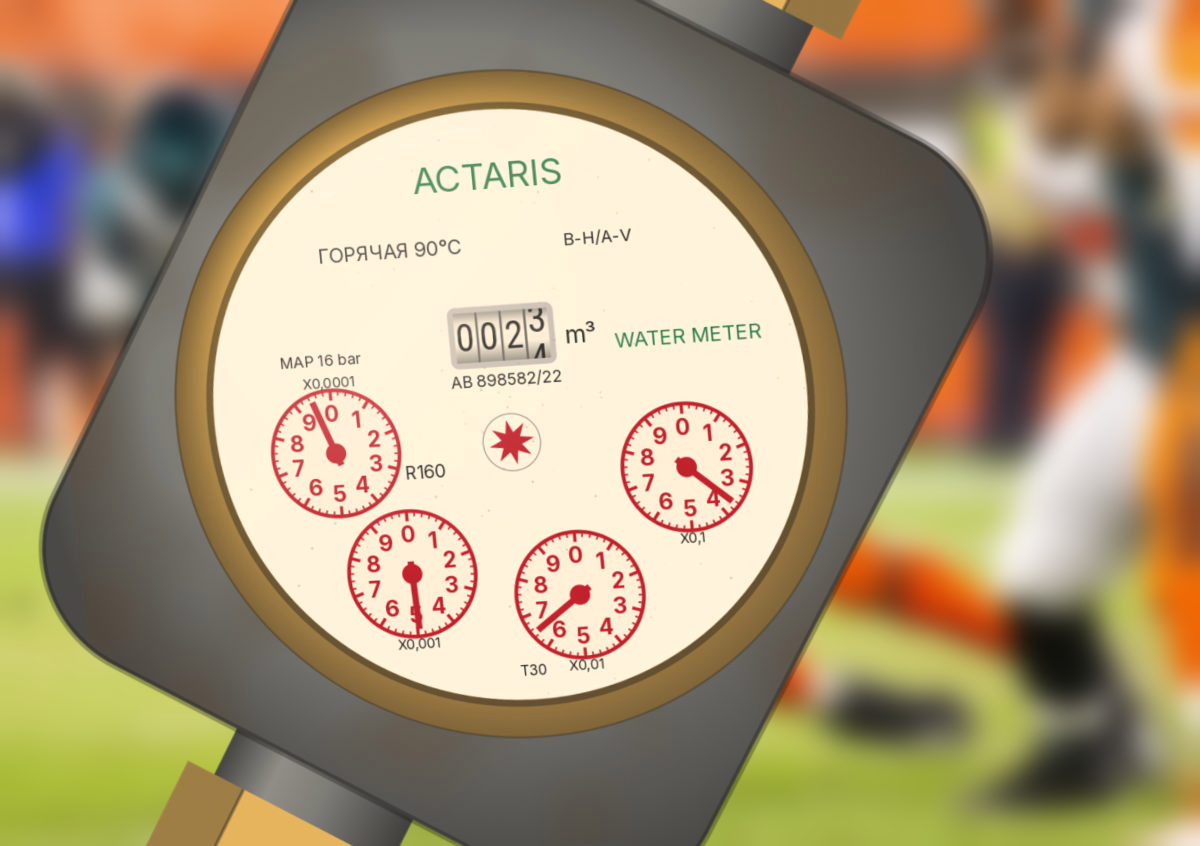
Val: 23.3649
